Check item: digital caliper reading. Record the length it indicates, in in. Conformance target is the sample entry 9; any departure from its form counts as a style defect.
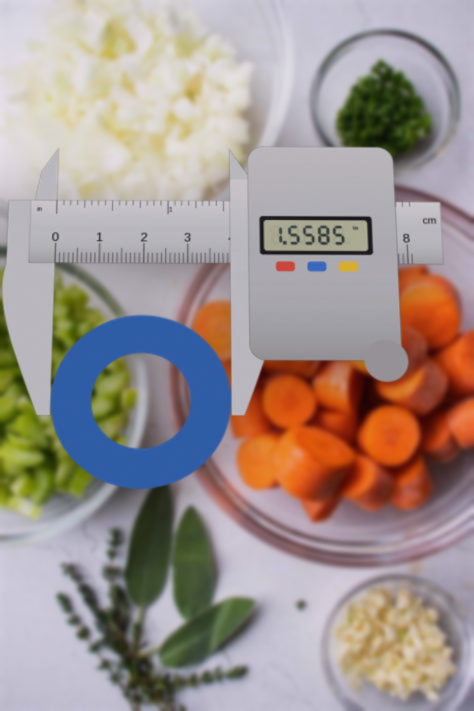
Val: 1.5585
